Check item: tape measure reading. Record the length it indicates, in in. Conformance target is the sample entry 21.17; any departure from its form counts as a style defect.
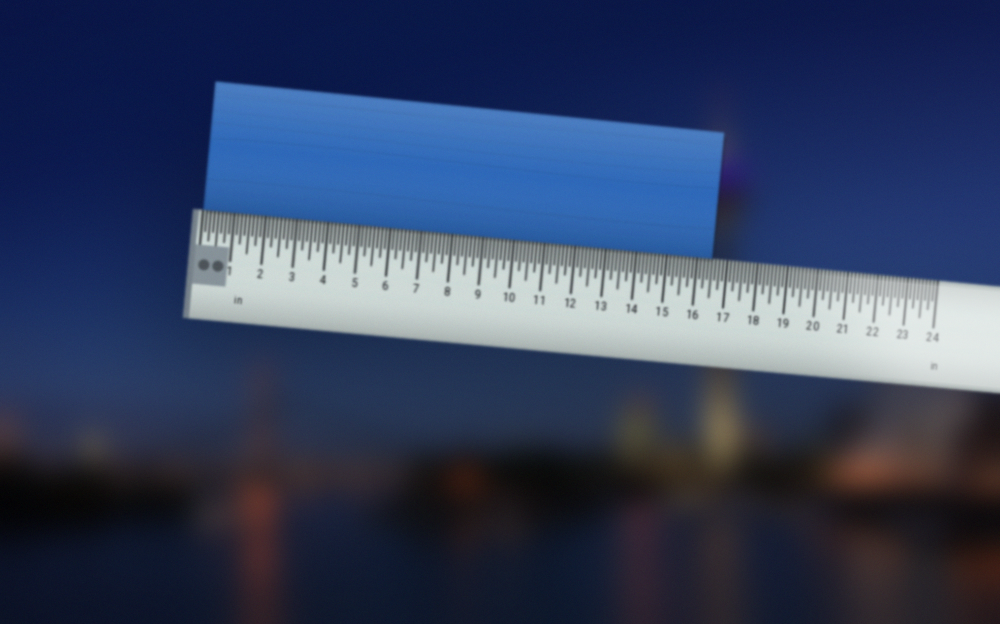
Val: 16.5
